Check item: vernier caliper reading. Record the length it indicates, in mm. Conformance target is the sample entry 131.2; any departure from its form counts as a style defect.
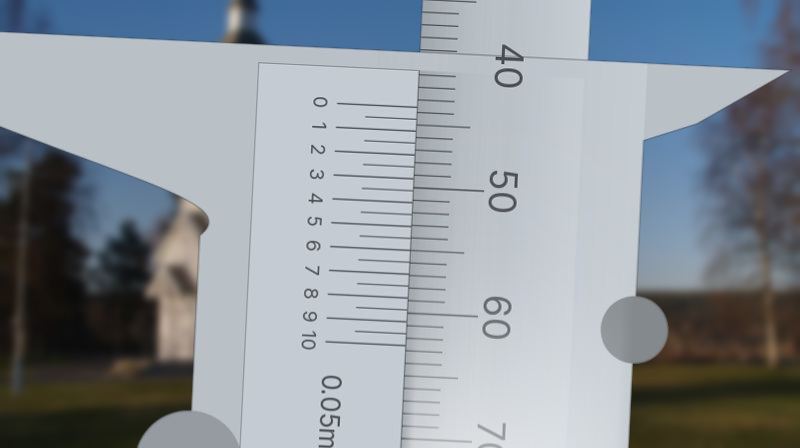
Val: 43.6
